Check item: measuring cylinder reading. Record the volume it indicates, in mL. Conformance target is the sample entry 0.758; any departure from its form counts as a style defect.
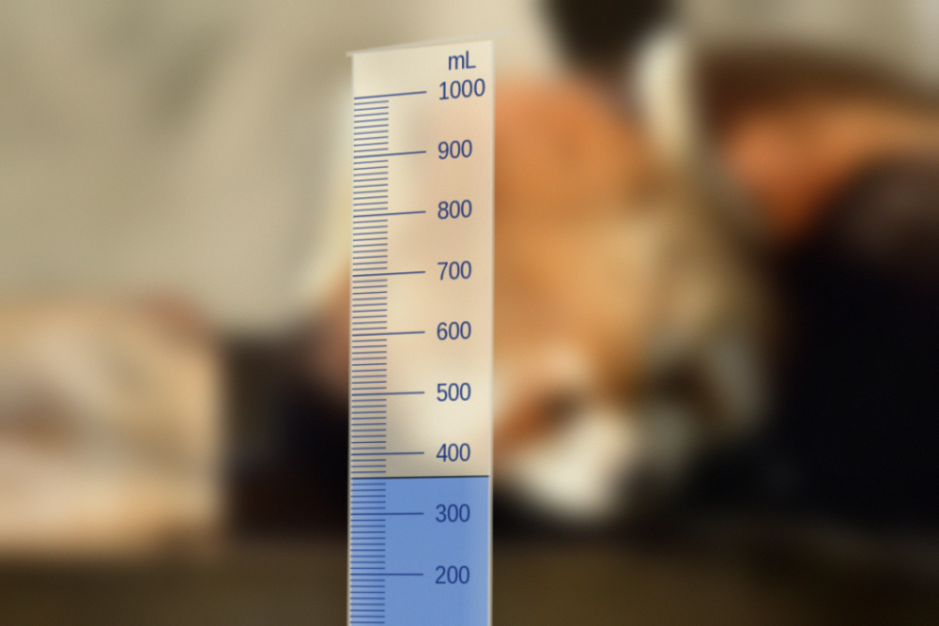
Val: 360
